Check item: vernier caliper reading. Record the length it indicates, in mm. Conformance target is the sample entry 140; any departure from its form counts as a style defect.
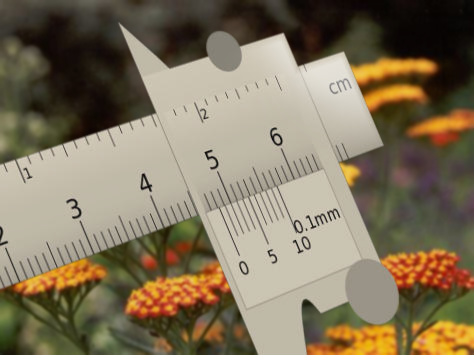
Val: 48.2
